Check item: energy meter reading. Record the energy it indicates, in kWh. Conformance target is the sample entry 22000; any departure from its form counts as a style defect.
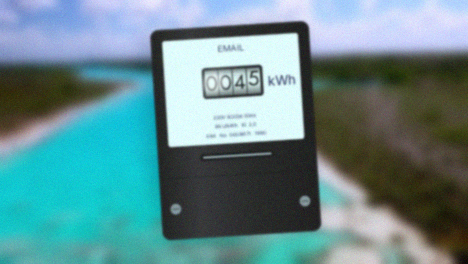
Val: 45
